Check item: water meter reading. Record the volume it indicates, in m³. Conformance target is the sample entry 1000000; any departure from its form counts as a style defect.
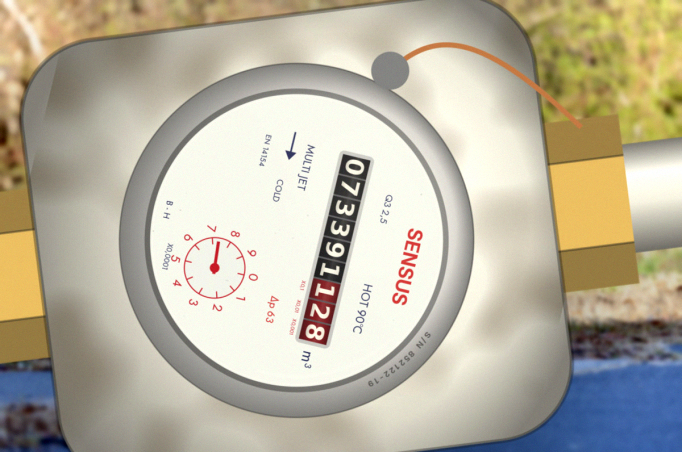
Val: 73391.1287
